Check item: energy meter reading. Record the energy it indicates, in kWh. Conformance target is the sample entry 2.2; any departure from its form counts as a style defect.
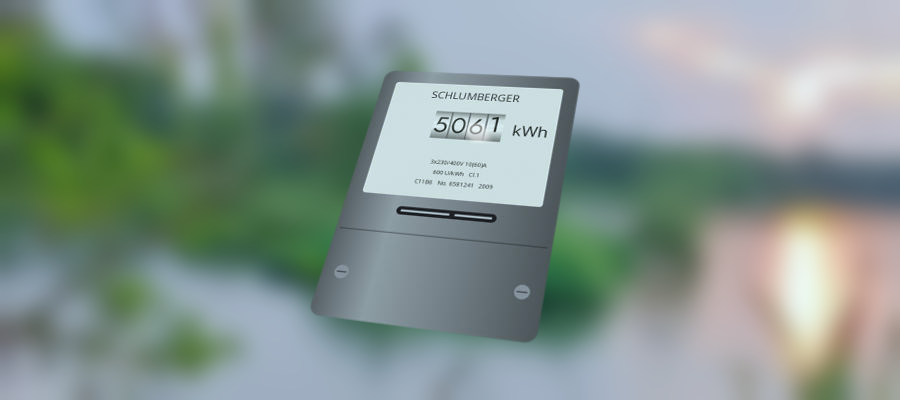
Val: 5061
